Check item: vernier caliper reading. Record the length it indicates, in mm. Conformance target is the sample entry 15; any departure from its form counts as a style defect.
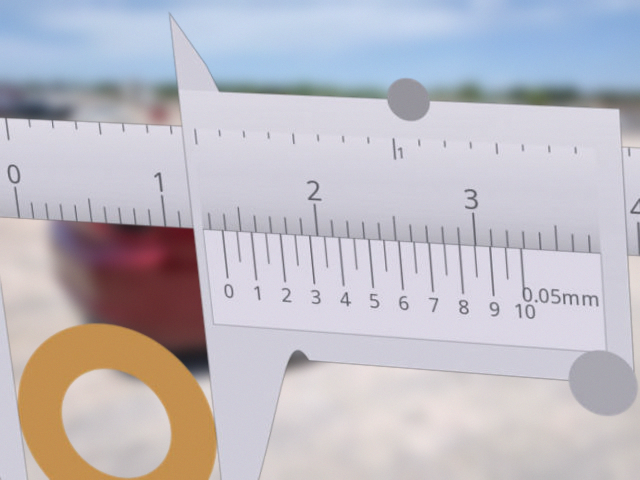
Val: 13.8
